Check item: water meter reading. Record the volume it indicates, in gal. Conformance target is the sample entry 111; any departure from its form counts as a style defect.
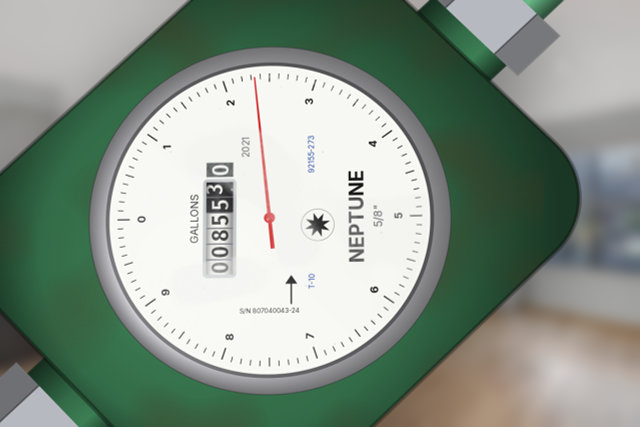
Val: 85532.3
